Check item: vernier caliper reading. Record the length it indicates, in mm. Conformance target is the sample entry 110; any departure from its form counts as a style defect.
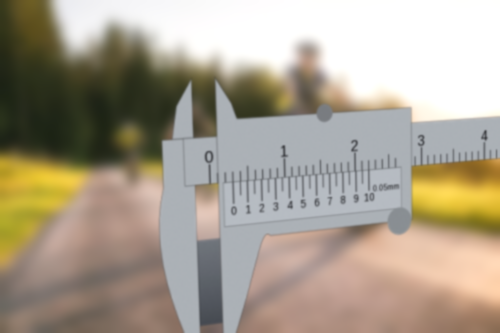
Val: 3.0
